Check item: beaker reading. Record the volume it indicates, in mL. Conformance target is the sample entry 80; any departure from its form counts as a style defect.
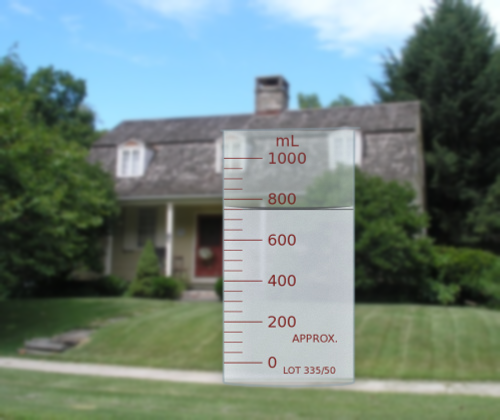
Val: 750
